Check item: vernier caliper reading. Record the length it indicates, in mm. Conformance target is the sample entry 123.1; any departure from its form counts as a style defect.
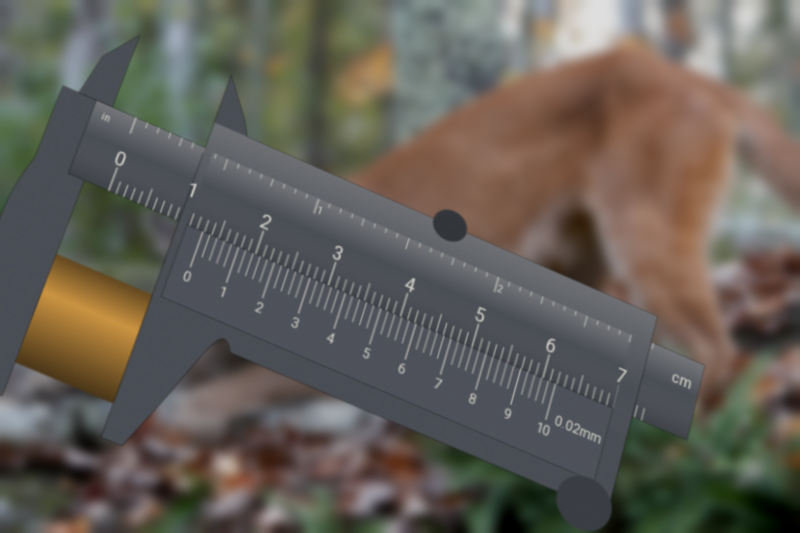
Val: 12.8
